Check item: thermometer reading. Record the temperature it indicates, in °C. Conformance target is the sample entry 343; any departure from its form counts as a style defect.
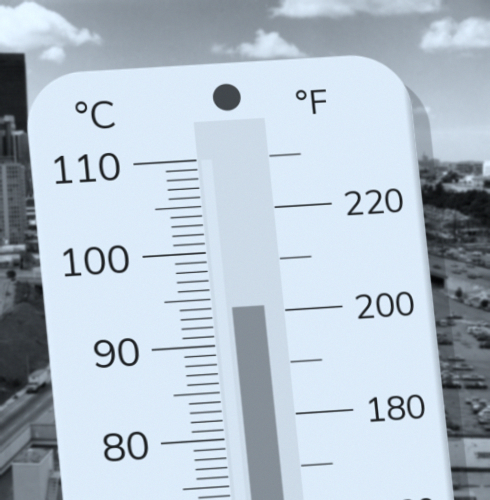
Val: 94
